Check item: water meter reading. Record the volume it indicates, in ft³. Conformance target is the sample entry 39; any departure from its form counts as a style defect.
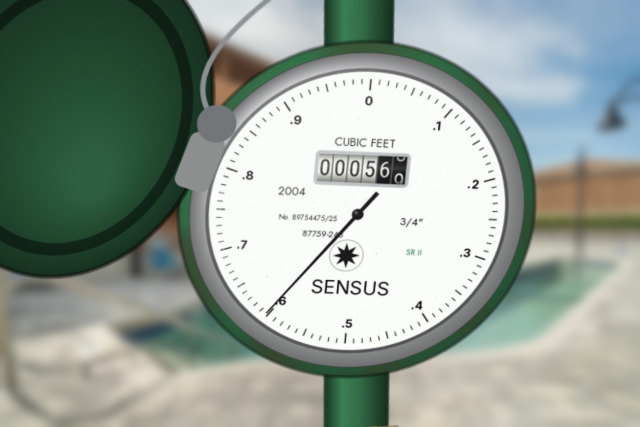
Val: 568.60
